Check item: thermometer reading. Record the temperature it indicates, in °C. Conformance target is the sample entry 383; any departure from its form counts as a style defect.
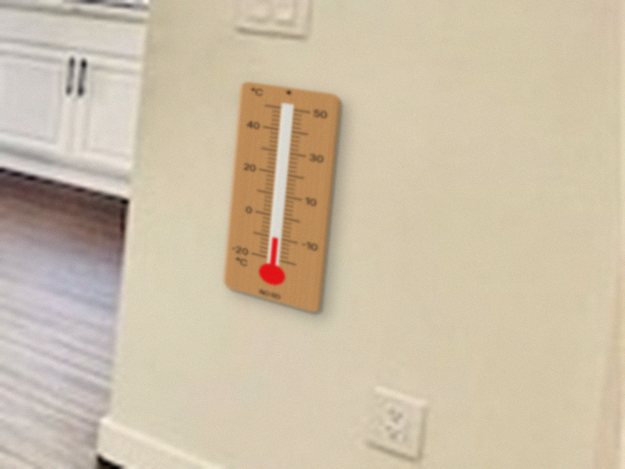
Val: -10
